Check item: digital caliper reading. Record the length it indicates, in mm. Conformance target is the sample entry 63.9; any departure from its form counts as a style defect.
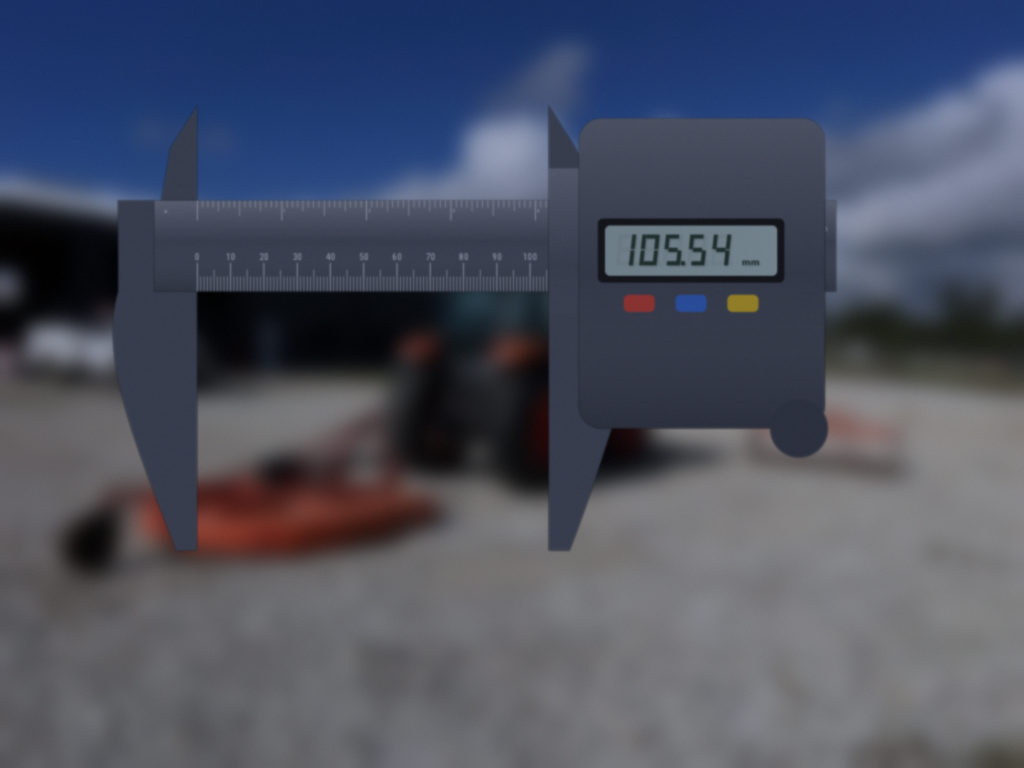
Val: 105.54
